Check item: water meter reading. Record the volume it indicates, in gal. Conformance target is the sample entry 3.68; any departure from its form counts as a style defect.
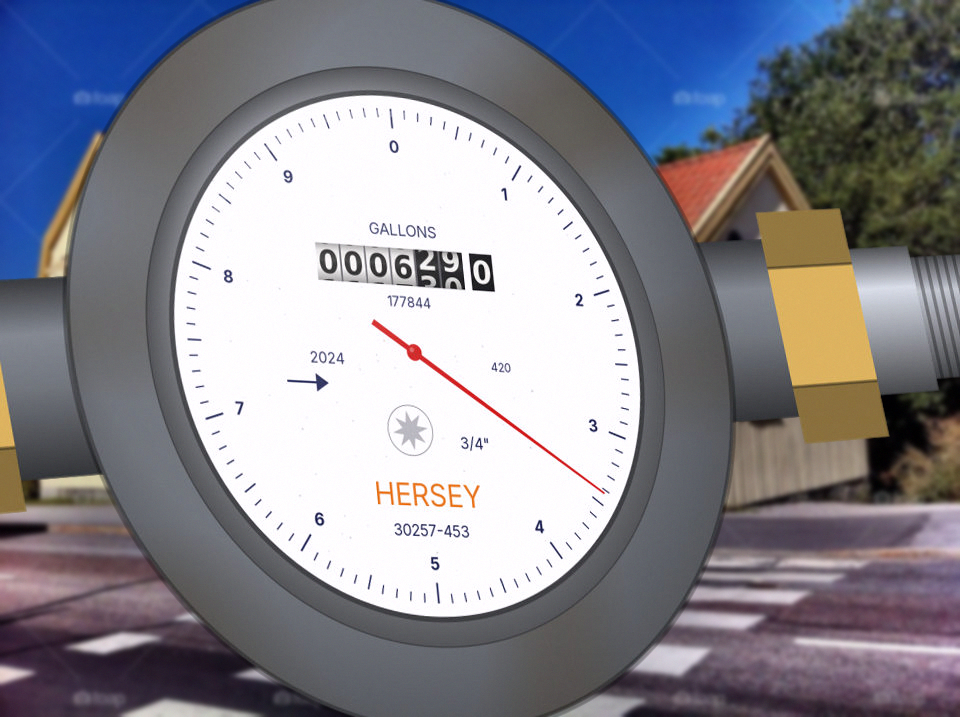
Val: 6293.4
